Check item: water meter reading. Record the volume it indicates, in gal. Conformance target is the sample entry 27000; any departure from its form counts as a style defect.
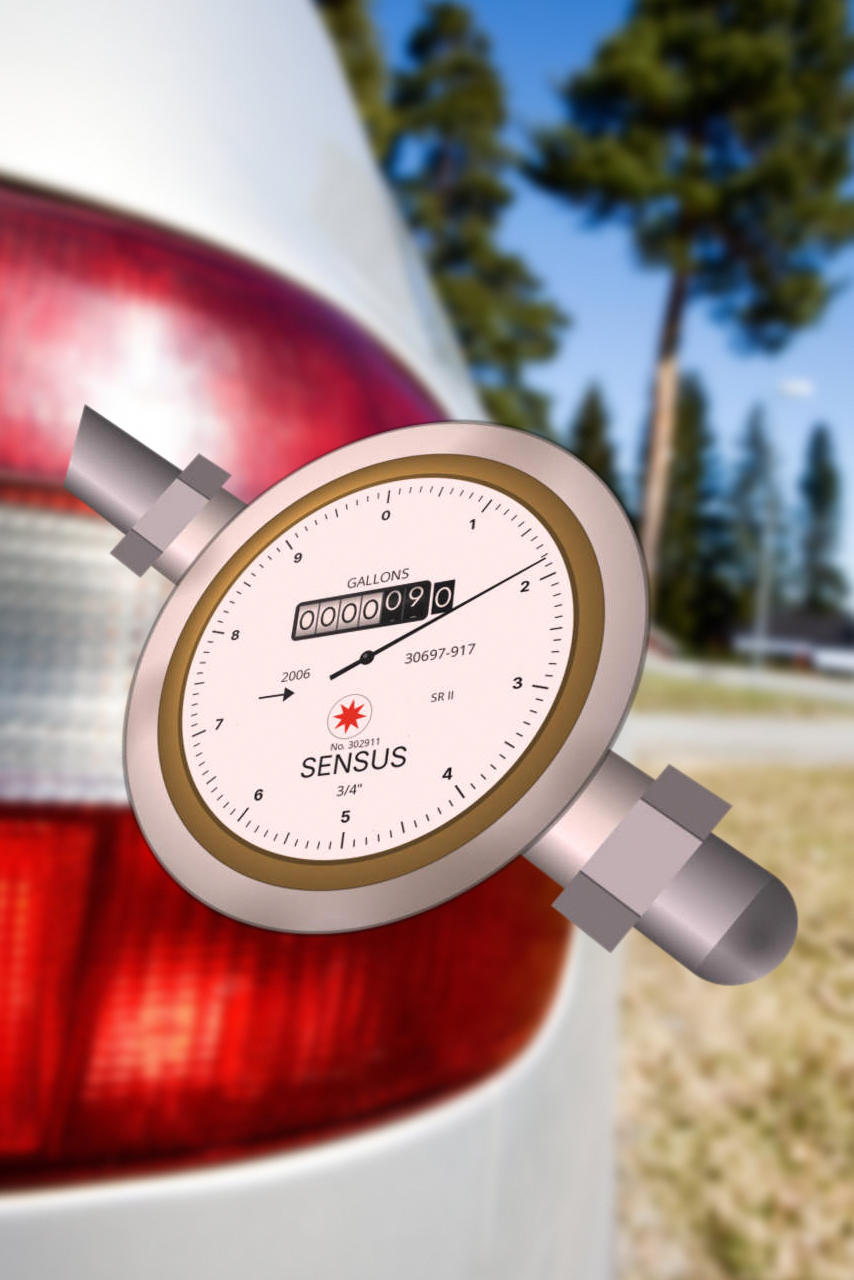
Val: 91.8
